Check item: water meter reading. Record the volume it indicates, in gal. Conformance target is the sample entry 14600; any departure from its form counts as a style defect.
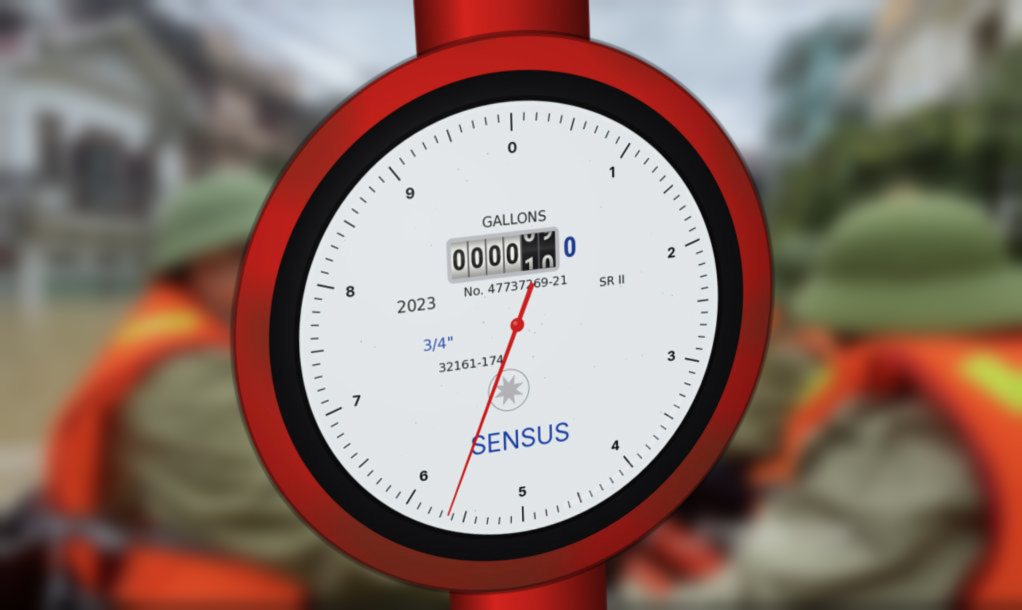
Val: 95.6
